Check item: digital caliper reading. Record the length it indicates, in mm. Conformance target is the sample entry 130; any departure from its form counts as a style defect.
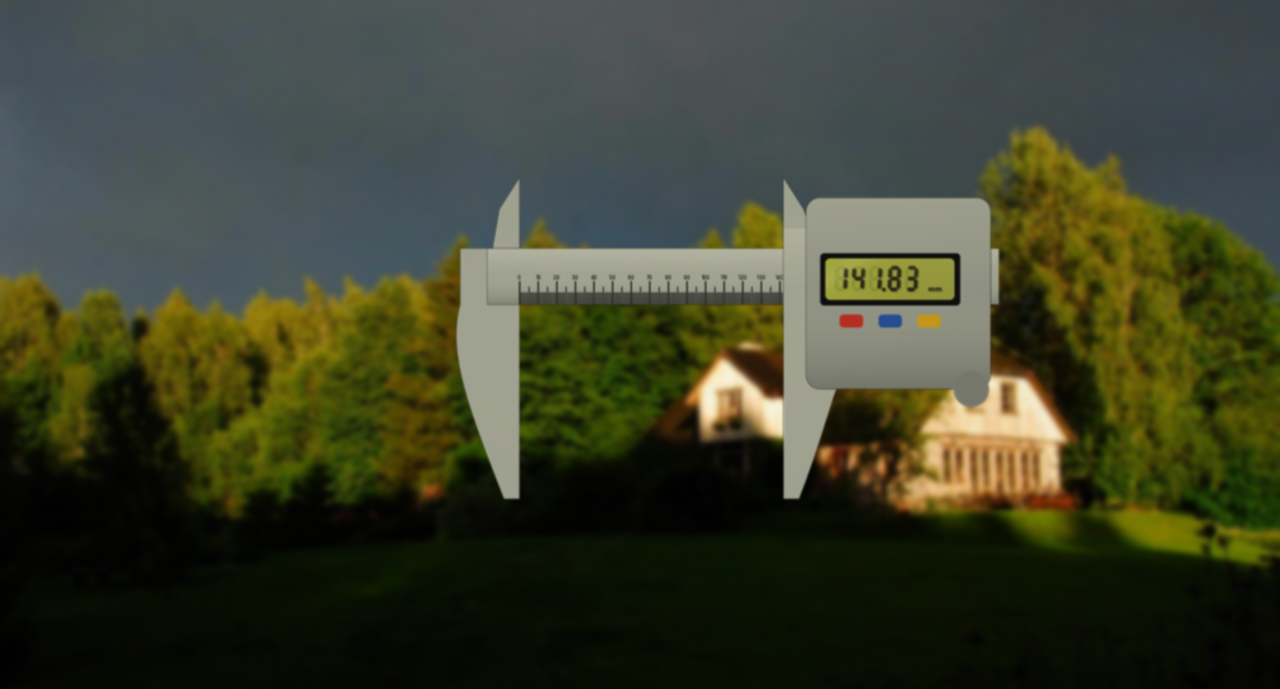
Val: 141.83
